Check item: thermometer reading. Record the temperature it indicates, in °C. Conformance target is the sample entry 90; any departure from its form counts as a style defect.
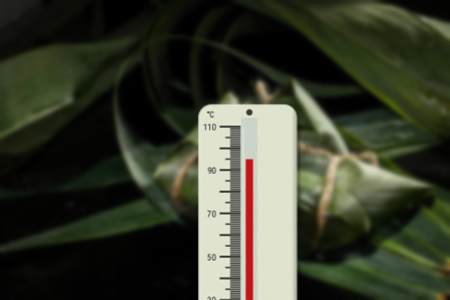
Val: 95
